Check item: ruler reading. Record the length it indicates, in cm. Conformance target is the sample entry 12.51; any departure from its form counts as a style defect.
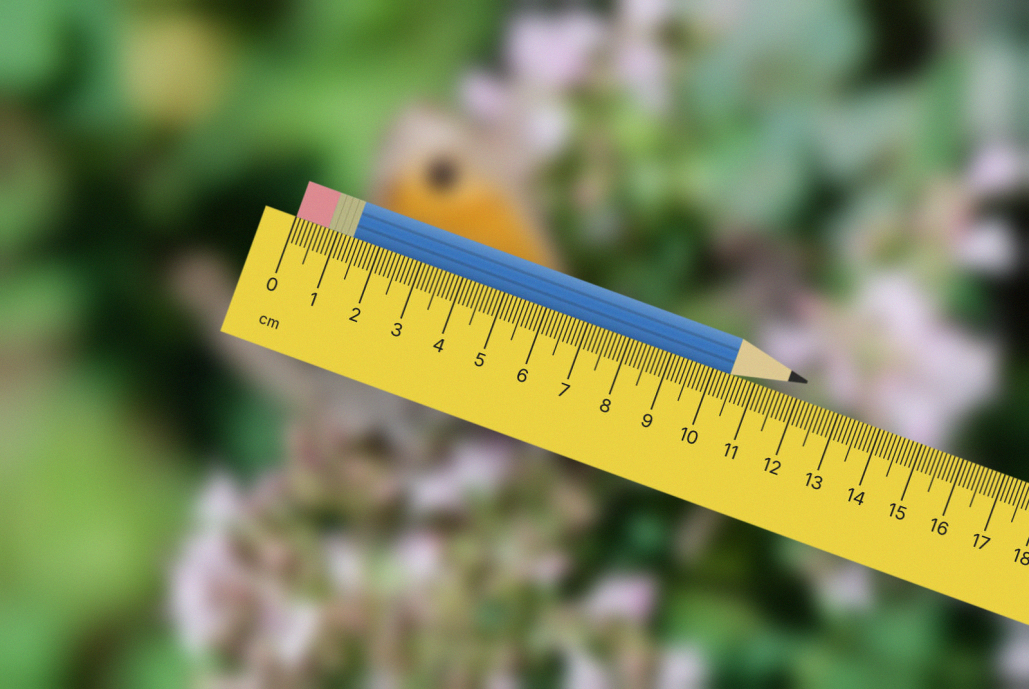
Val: 12.1
